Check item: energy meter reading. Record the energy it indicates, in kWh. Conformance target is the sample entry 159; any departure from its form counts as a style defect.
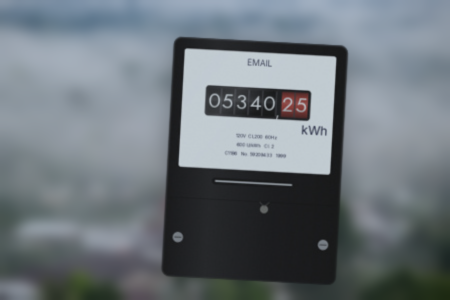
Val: 5340.25
